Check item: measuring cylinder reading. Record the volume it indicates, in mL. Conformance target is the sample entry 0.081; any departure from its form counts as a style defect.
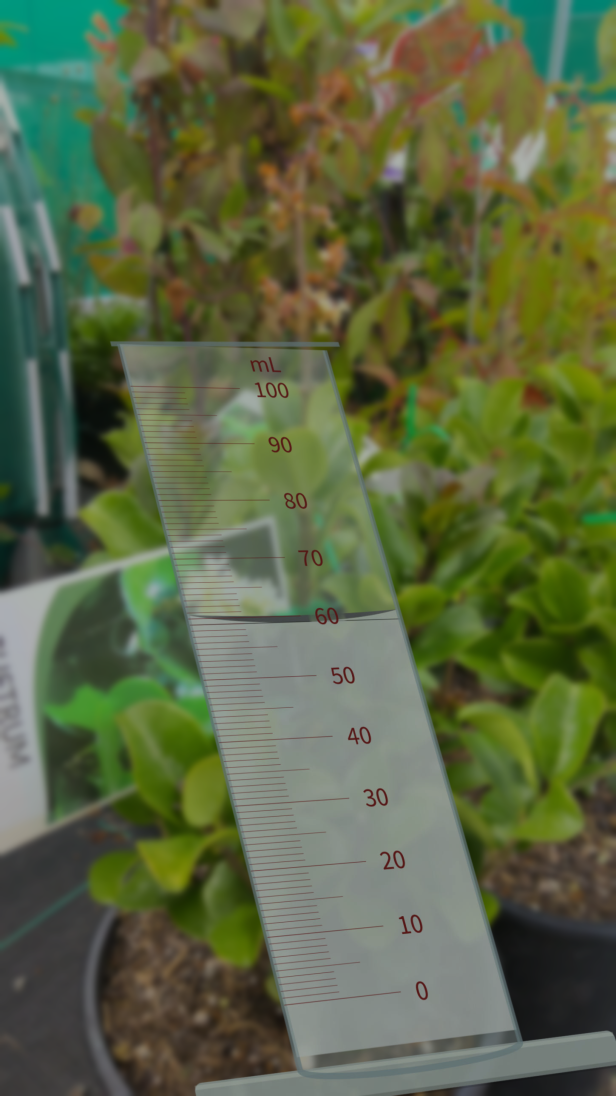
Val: 59
